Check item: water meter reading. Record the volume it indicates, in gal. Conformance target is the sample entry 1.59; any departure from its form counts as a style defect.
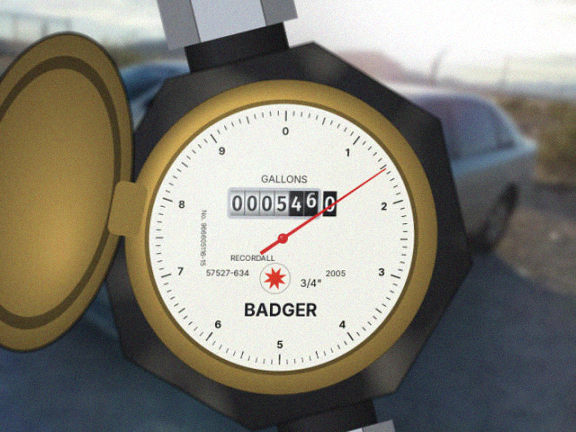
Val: 5461.5
